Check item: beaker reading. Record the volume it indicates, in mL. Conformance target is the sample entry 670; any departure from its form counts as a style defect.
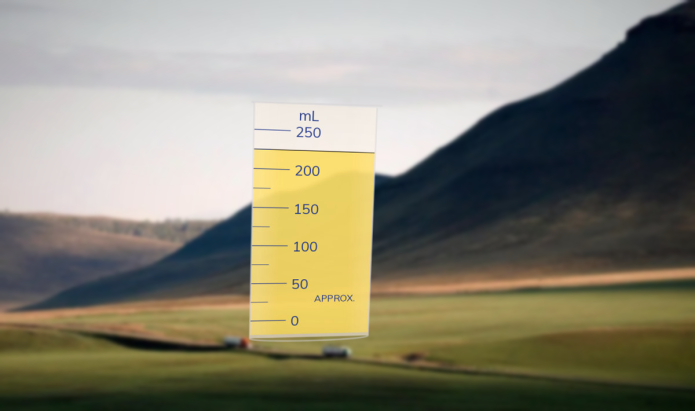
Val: 225
